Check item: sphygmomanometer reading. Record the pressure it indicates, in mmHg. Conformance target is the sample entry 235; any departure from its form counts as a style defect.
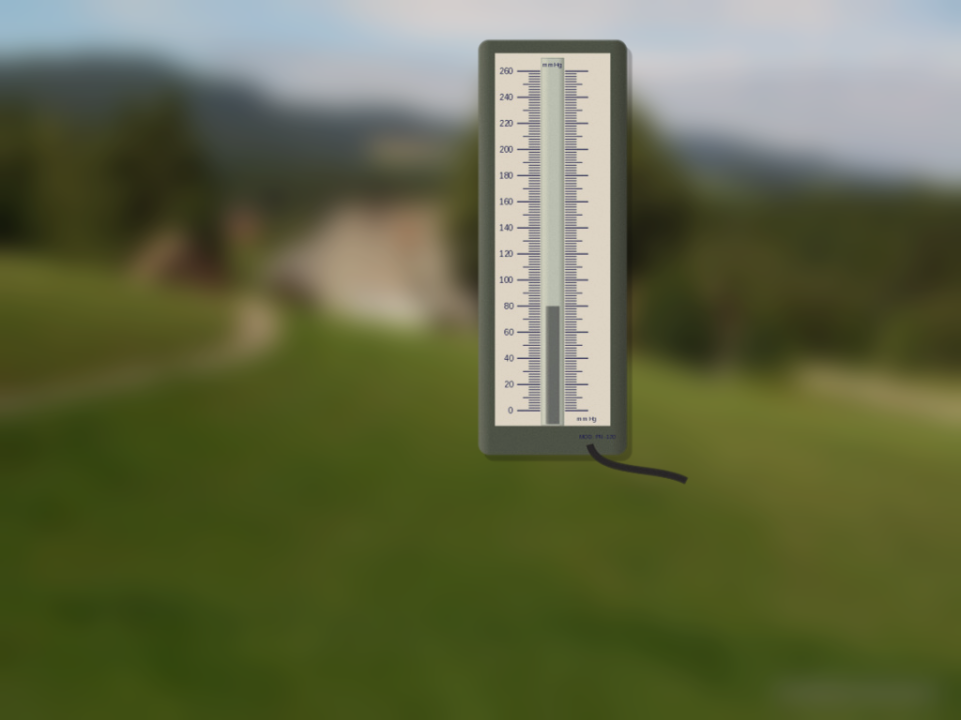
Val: 80
